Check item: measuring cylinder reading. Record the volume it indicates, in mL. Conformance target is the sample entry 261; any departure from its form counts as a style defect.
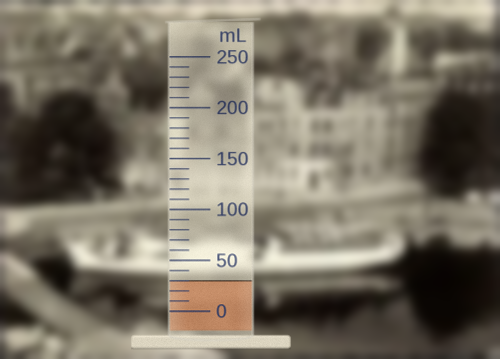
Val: 30
